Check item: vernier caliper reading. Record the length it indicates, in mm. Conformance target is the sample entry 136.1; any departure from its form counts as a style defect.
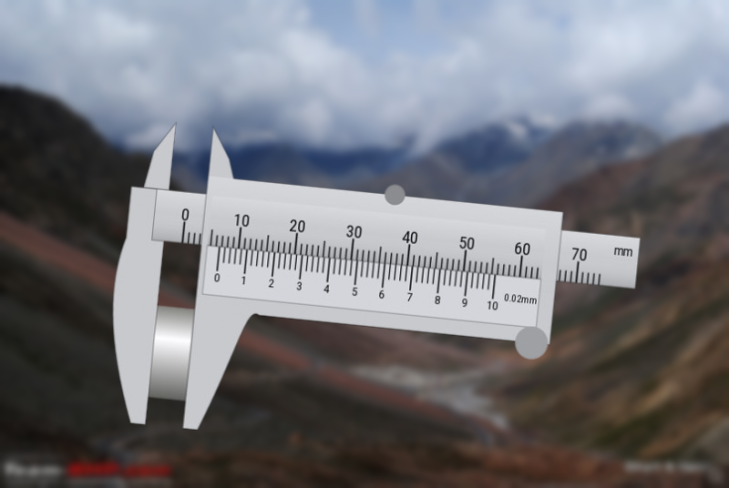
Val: 6.6
